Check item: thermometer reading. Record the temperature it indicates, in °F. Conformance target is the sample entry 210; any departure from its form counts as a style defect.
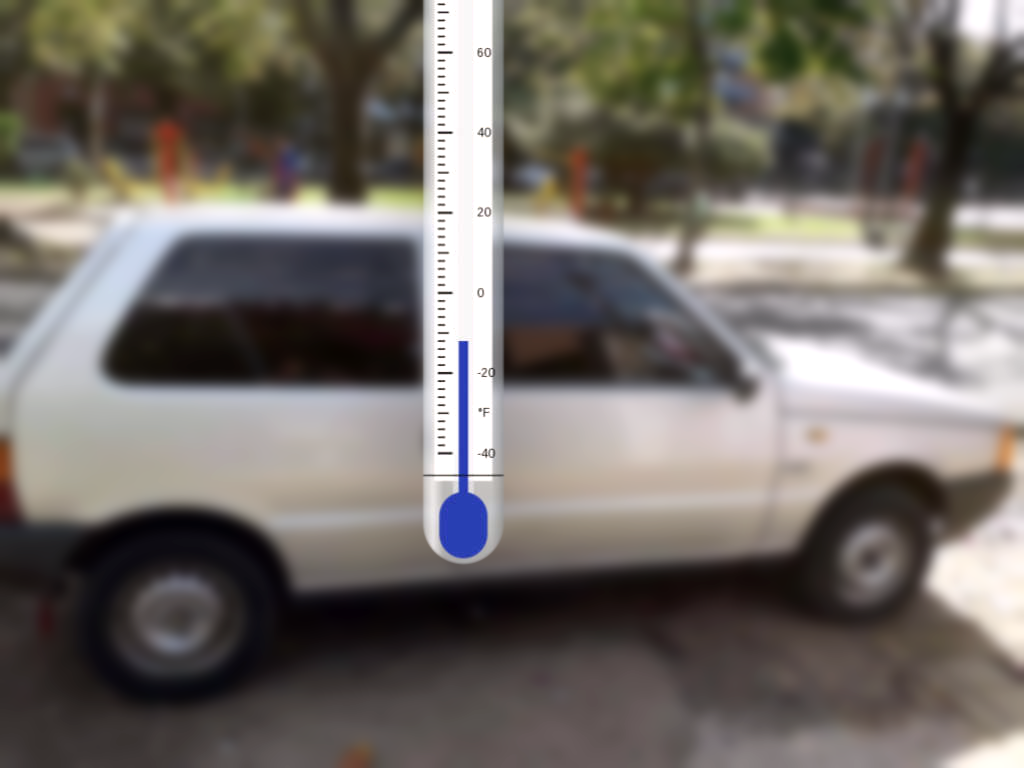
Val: -12
